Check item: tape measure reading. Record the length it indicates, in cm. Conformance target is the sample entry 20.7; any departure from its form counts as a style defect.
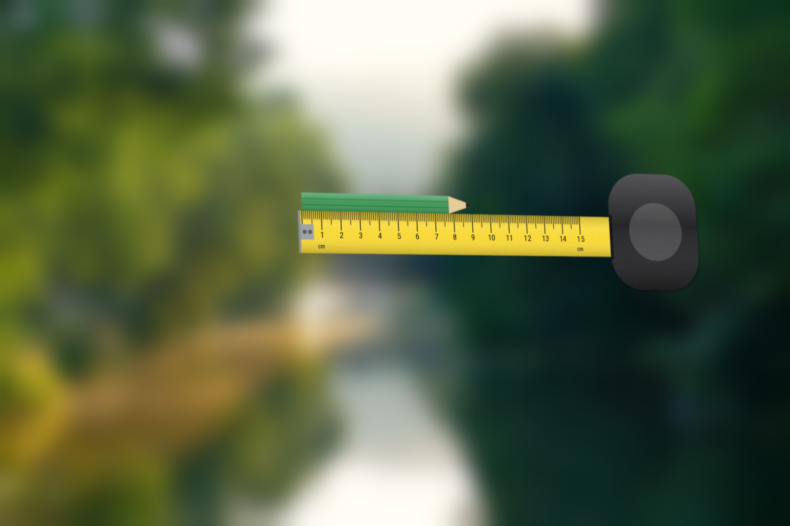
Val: 9
